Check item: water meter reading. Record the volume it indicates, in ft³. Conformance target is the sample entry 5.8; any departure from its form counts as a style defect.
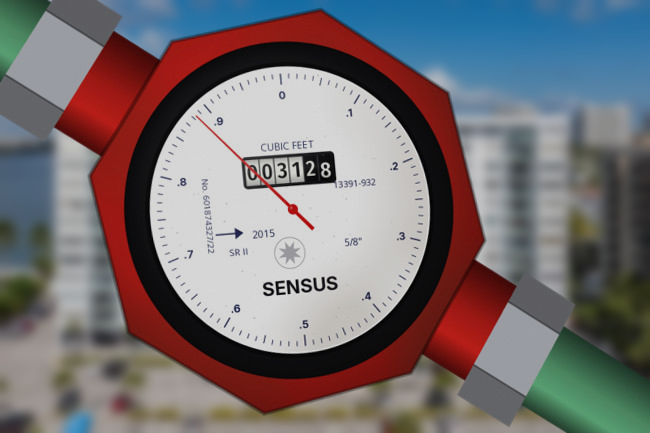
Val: 3127.88
